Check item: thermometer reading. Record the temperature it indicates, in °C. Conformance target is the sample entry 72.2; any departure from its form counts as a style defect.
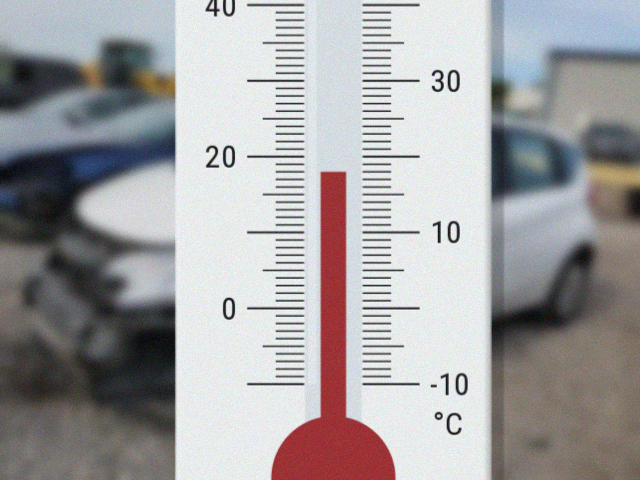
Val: 18
